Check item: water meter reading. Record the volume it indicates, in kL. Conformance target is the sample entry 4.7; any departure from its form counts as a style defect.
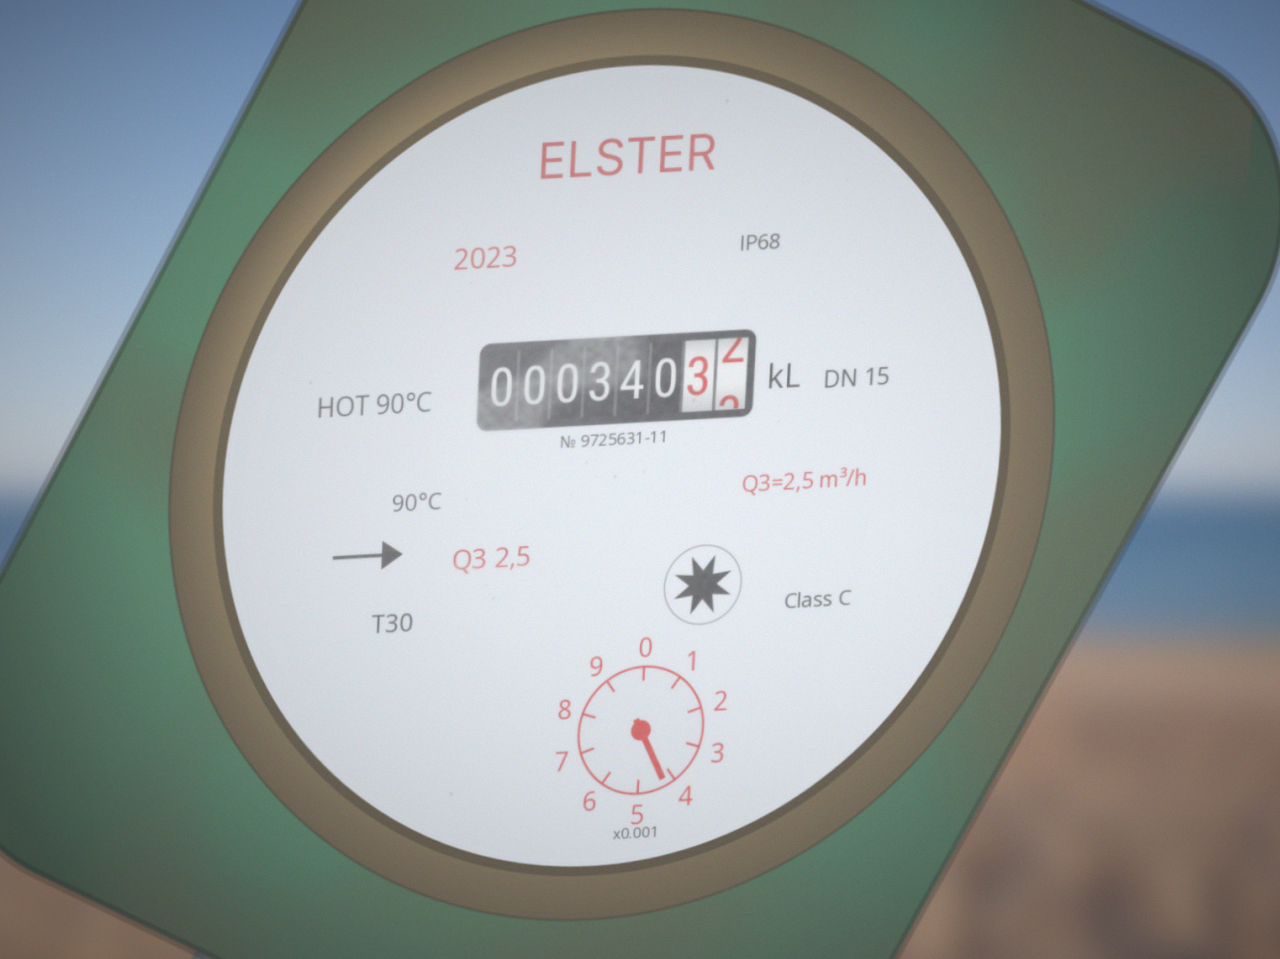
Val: 340.324
